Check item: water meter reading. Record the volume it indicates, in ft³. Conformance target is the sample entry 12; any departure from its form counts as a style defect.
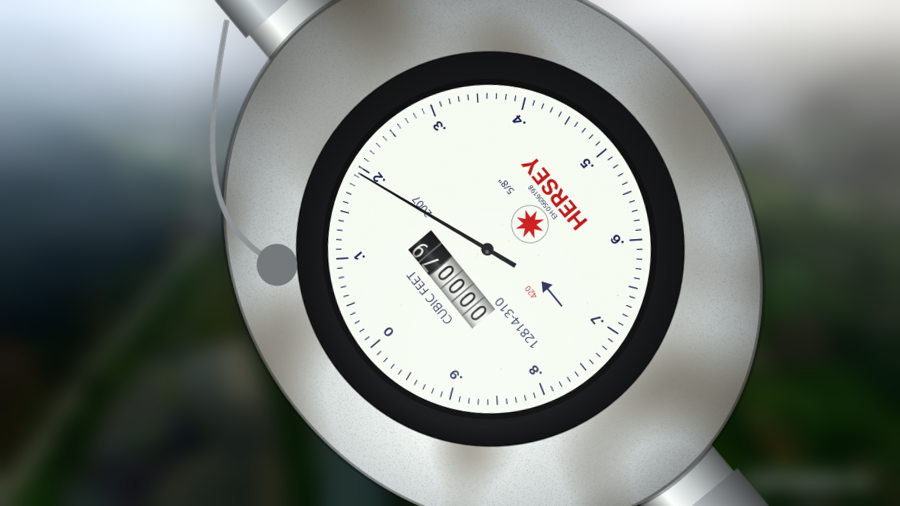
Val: 79.19
